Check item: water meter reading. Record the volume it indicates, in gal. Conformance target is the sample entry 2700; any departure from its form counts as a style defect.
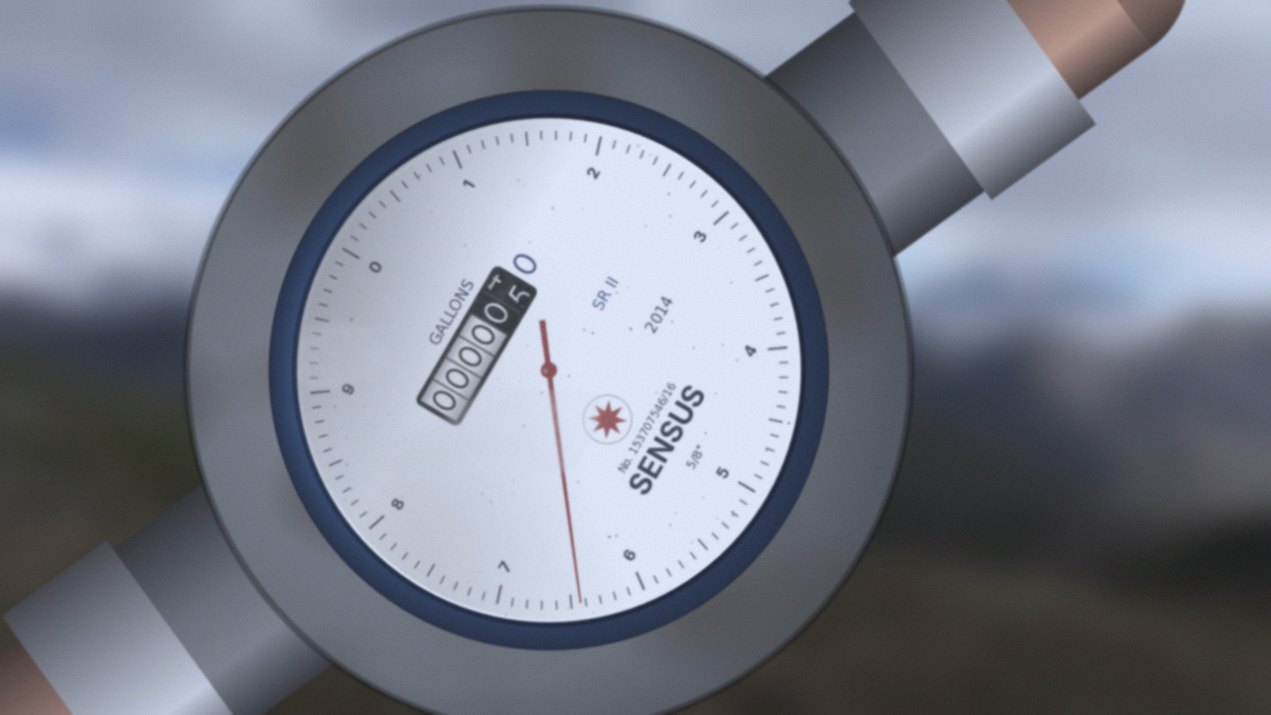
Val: 46.4
